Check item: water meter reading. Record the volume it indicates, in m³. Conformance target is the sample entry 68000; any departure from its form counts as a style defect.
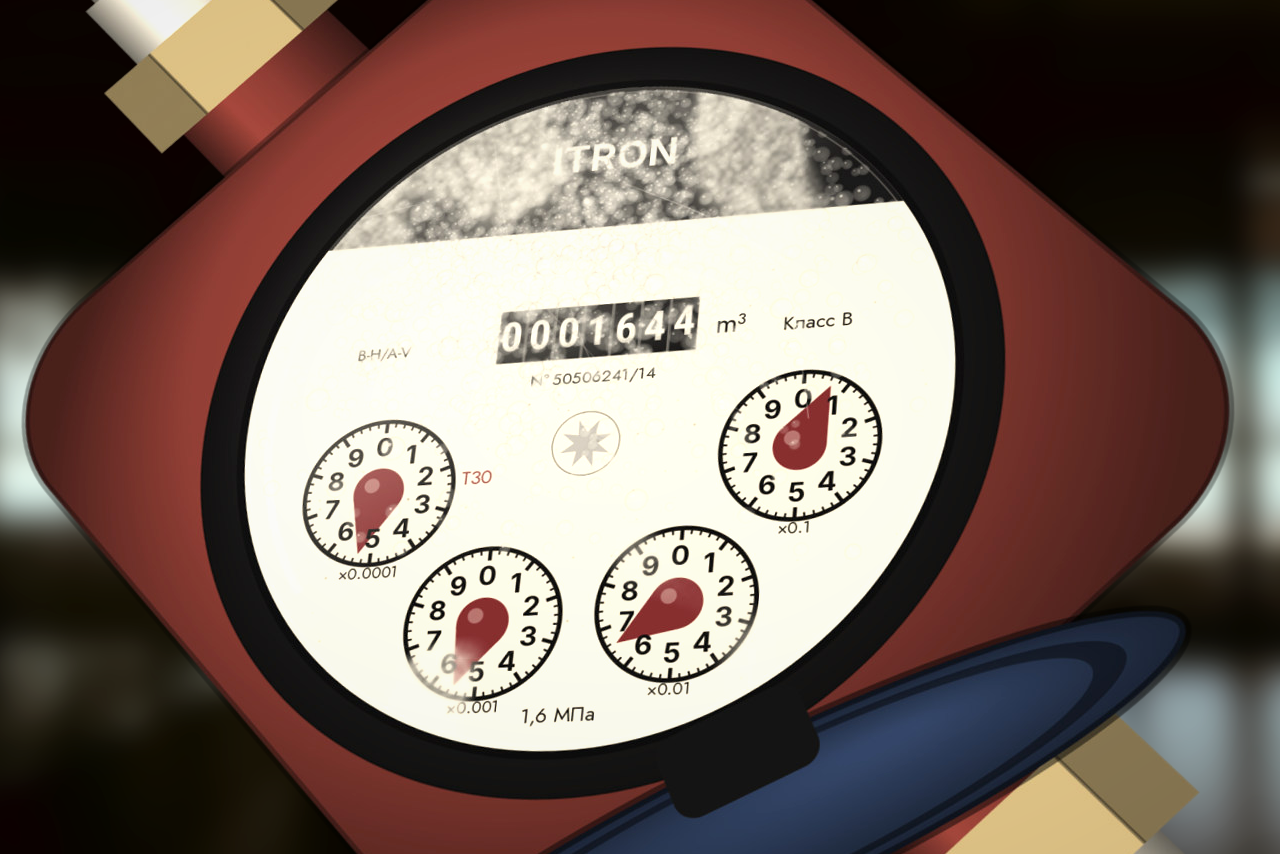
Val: 1644.0655
